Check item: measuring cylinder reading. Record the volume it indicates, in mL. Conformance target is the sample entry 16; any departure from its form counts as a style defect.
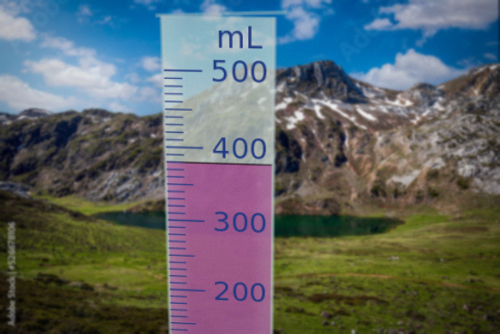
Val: 380
